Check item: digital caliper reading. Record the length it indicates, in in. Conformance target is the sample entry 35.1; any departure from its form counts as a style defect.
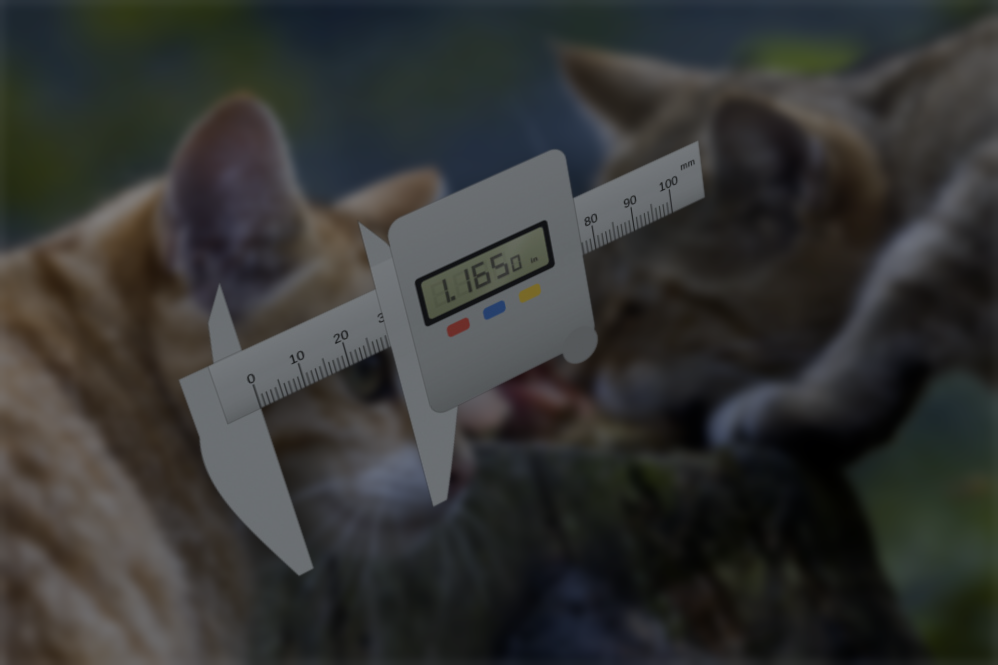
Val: 1.1650
